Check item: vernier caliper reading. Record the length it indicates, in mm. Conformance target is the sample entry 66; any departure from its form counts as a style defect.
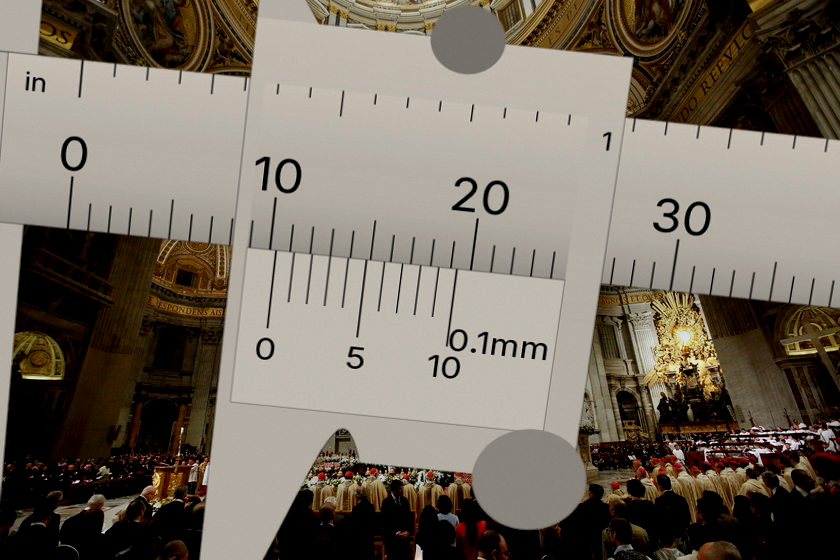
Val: 10.3
